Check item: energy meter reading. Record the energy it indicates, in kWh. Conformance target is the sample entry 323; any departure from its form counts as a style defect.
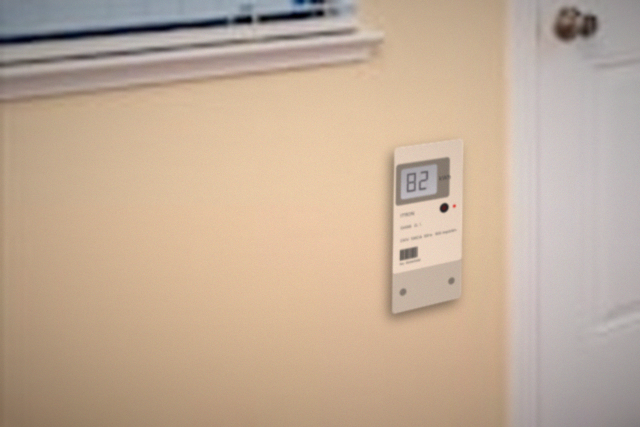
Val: 82
